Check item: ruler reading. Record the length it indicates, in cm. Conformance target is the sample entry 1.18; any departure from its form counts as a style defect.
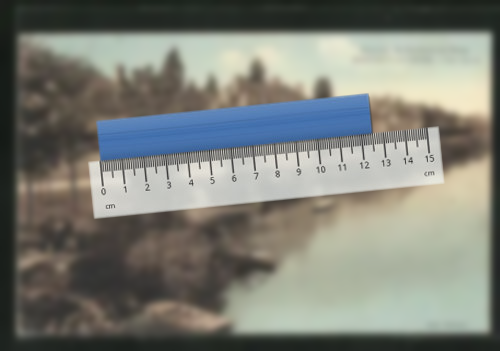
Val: 12.5
